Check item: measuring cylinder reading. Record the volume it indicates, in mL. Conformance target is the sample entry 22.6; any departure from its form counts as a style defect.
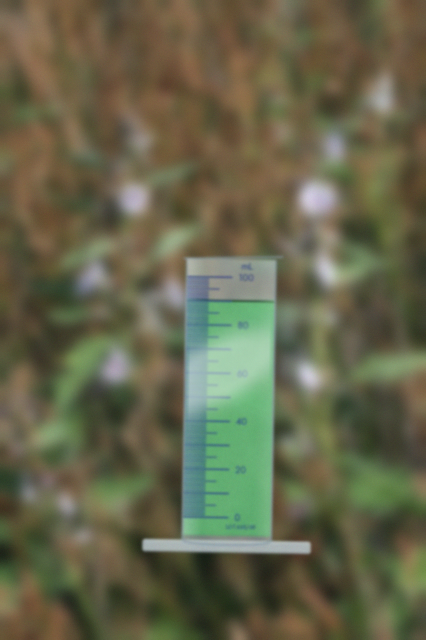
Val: 90
